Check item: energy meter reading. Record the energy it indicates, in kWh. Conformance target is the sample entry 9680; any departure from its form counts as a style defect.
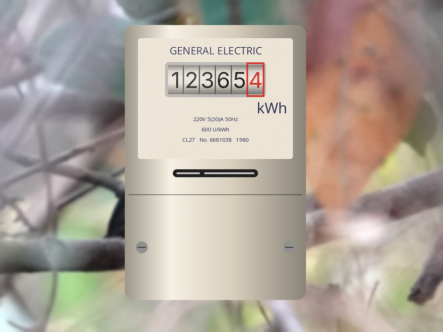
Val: 12365.4
